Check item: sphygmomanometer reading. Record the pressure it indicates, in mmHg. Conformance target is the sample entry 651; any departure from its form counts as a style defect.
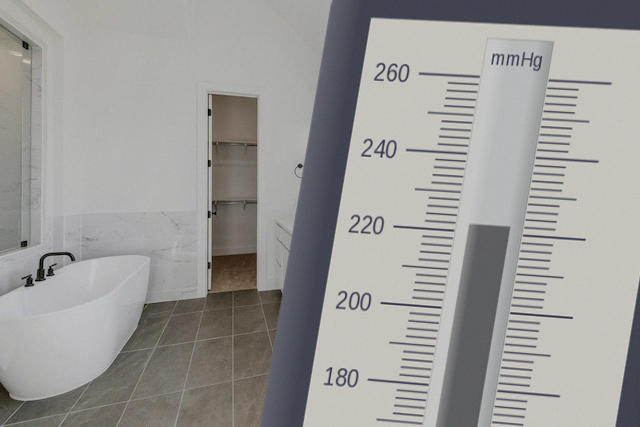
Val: 222
